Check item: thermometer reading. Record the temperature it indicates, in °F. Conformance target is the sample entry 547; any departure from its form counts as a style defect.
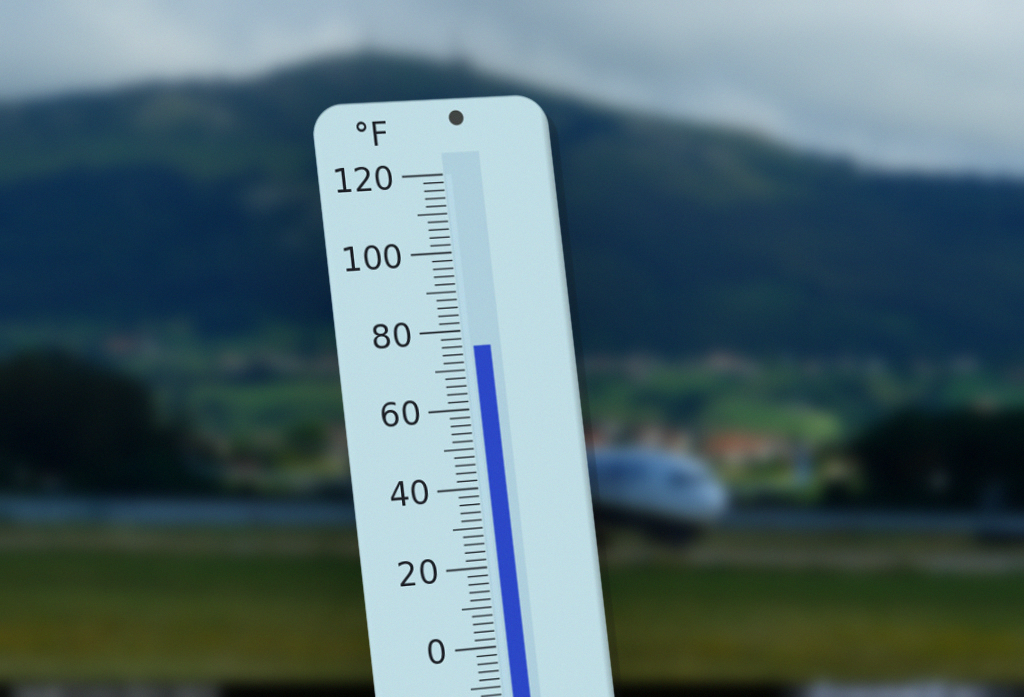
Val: 76
